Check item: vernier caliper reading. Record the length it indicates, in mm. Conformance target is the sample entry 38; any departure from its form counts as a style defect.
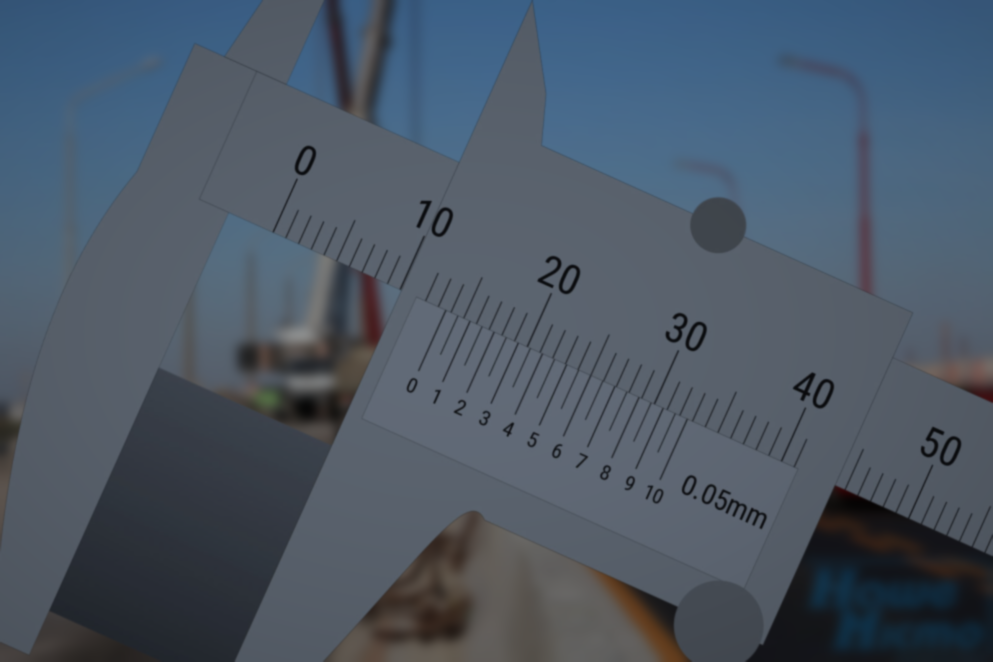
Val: 13.6
